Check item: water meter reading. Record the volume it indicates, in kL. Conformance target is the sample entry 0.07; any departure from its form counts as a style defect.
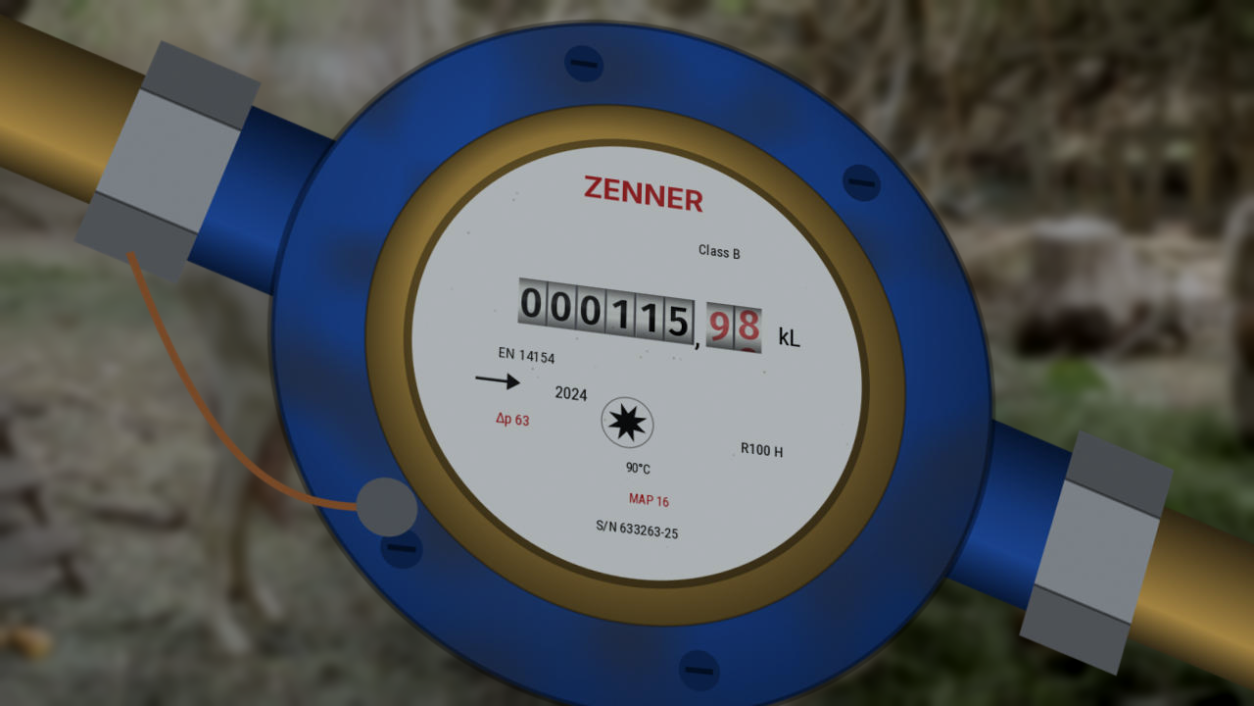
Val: 115.98
